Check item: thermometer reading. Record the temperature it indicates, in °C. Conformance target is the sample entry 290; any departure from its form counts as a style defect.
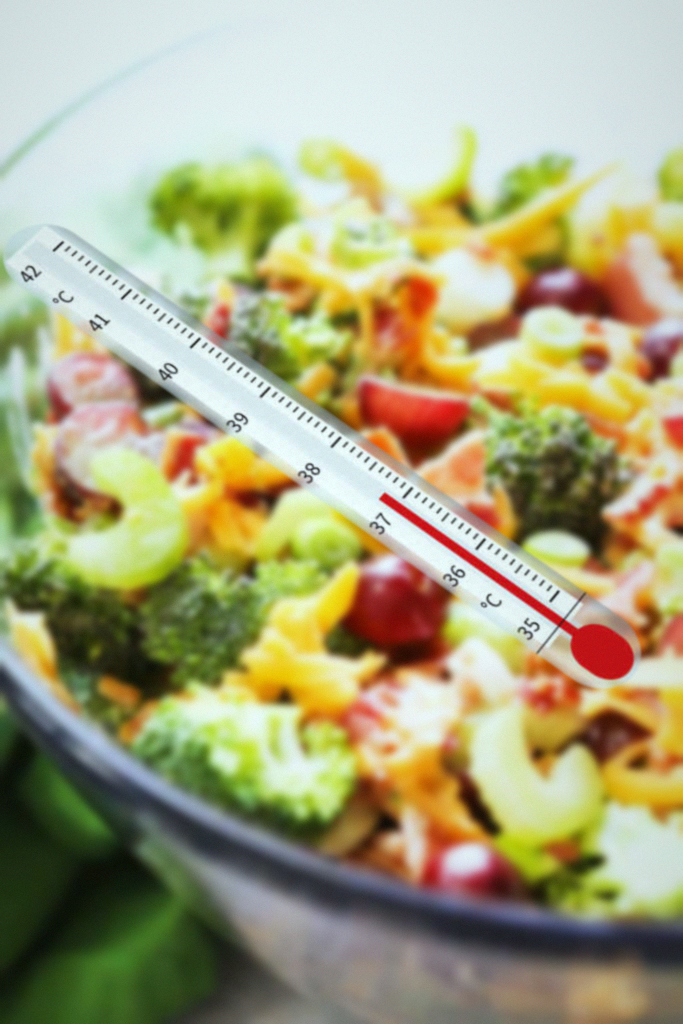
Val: 37.2
